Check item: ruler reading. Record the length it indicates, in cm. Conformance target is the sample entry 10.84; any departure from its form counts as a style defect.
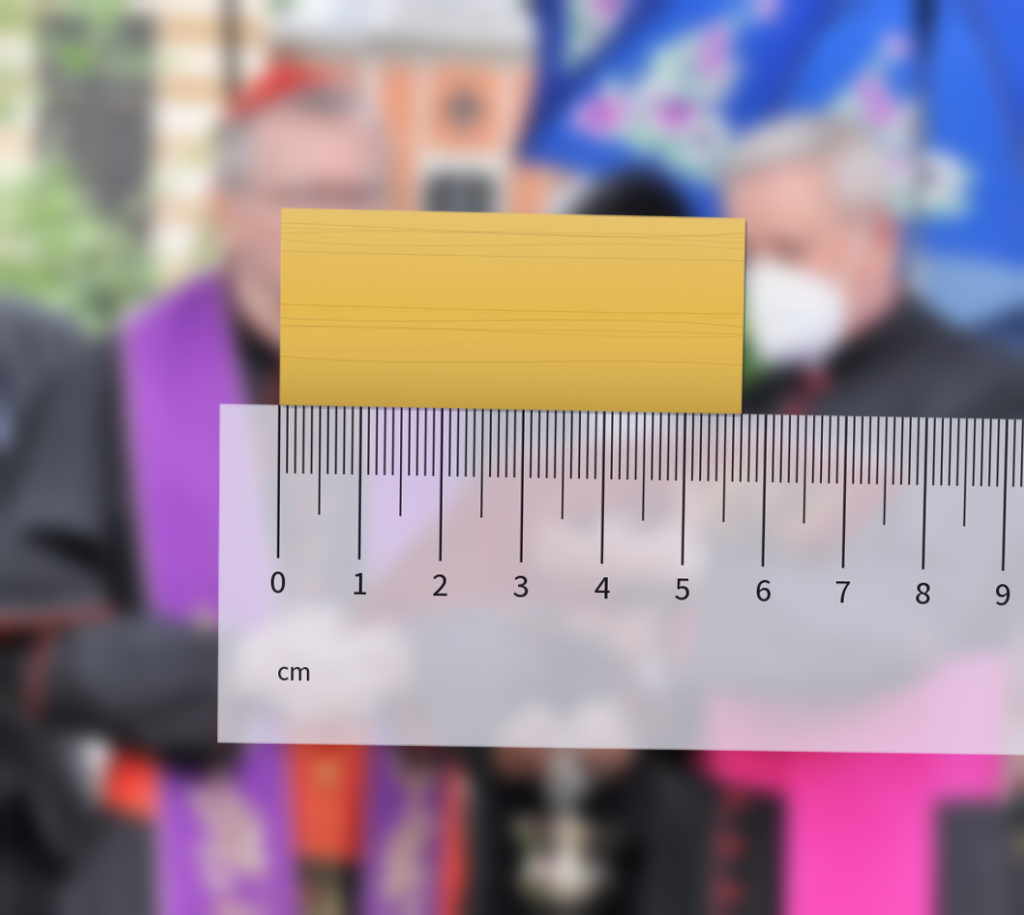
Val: 5.7
